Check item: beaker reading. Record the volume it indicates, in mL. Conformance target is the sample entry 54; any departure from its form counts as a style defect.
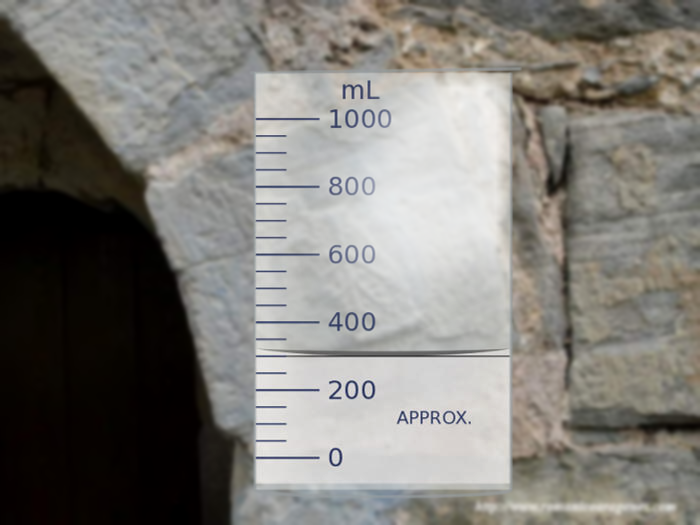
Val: 300
